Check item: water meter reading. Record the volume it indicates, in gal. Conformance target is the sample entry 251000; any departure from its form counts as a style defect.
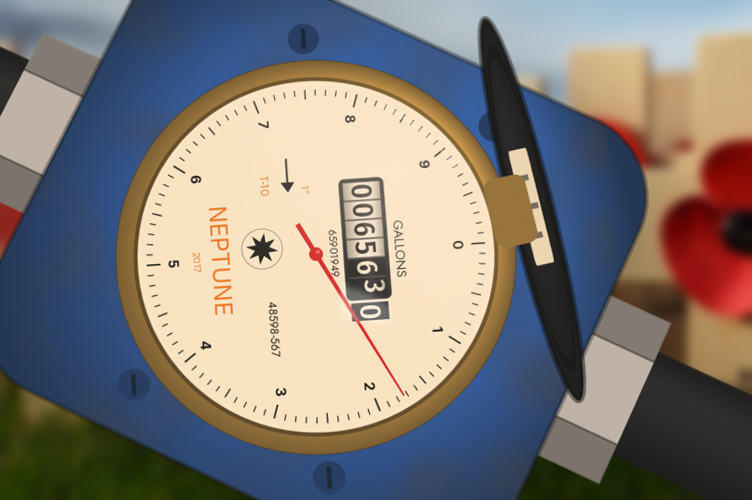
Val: 65631.7
